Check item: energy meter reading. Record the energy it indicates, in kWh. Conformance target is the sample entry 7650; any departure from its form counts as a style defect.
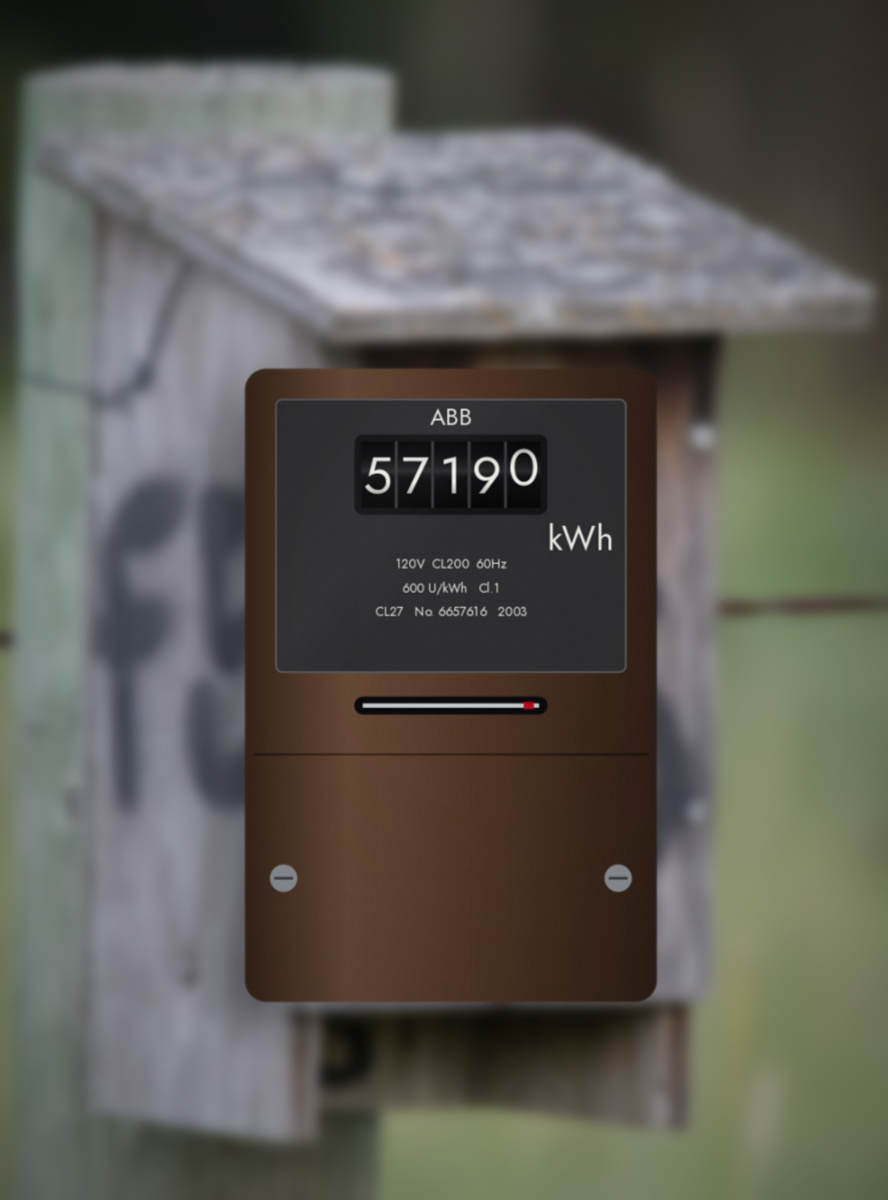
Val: 57190
